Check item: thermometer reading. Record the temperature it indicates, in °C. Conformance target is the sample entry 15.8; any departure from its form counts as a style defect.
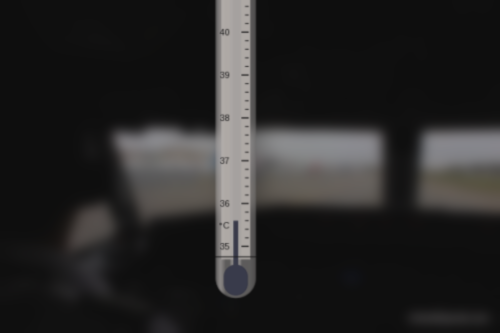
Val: 35.6
